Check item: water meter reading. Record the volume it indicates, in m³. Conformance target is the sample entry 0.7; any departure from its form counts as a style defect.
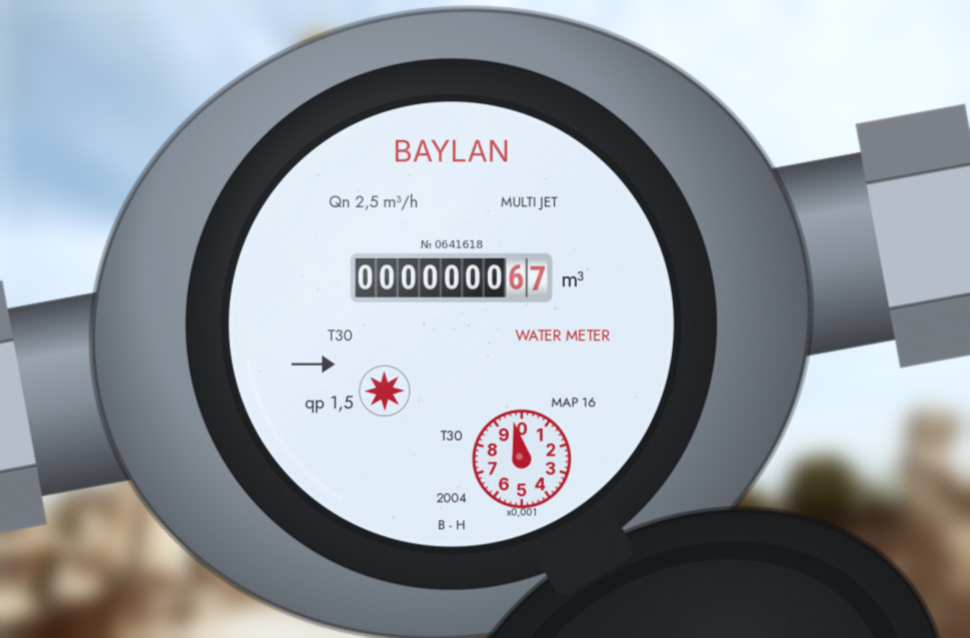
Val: 0.669
